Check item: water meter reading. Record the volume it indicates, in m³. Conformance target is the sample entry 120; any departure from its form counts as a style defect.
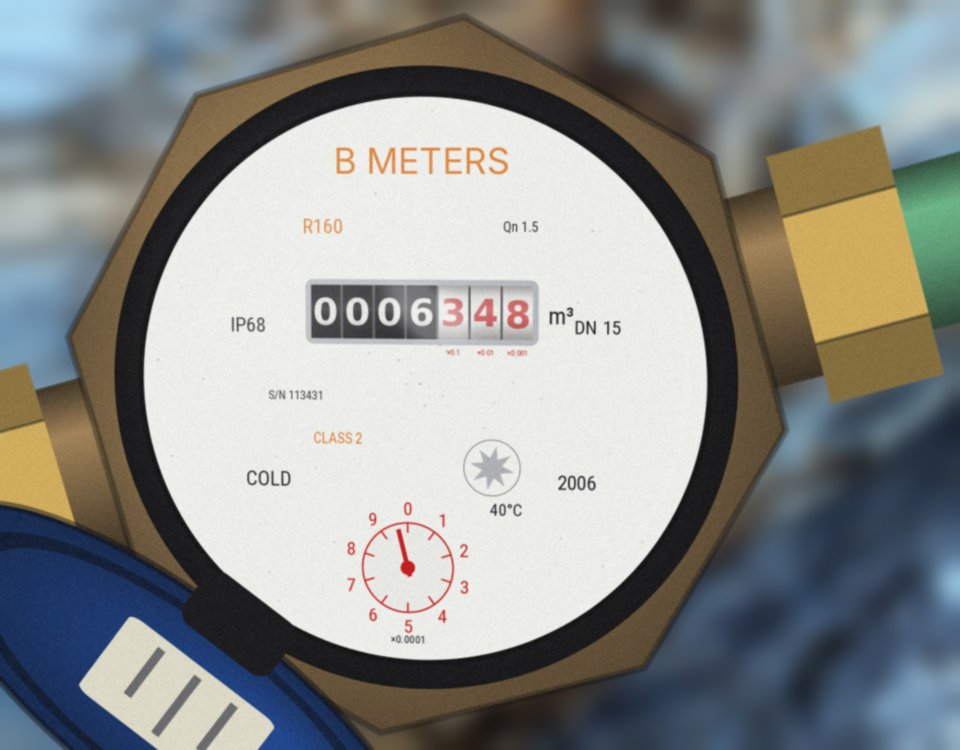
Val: 6.3479
